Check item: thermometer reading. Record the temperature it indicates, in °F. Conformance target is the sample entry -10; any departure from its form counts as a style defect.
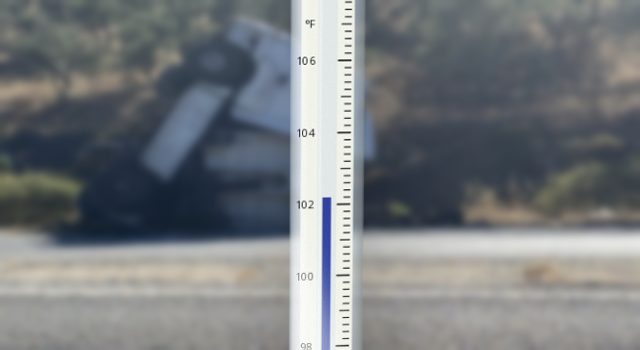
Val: 102.2
